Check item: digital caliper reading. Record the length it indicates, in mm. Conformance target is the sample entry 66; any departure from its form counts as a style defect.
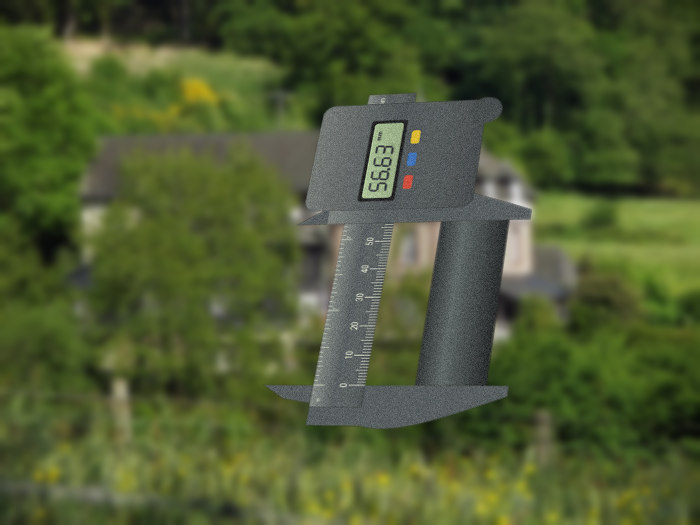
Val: 56.63
